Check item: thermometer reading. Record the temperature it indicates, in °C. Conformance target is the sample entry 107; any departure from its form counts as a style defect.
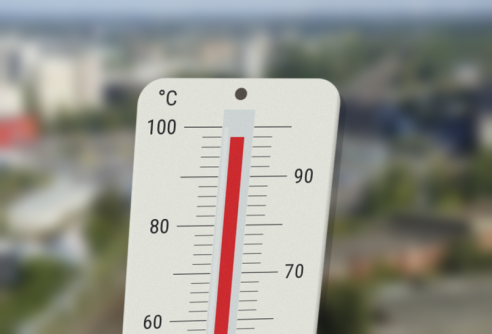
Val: 98
